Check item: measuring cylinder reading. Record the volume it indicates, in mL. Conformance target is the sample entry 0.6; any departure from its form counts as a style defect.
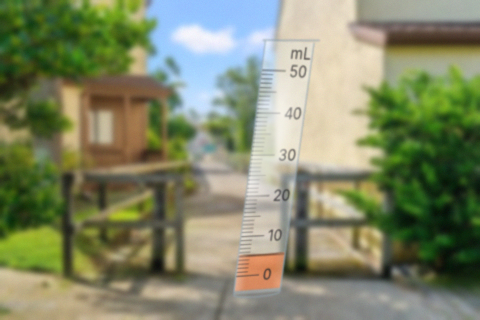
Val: 5
